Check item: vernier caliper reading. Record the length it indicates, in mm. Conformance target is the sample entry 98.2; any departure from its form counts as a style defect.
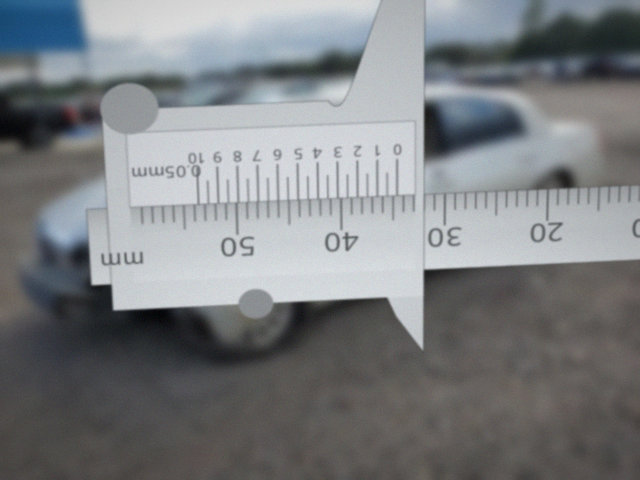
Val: 34.6
